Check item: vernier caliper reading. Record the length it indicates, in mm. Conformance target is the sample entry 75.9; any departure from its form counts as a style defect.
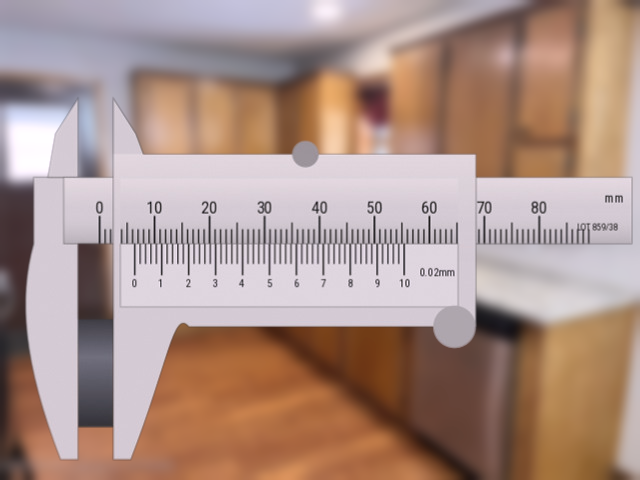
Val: 6.4
